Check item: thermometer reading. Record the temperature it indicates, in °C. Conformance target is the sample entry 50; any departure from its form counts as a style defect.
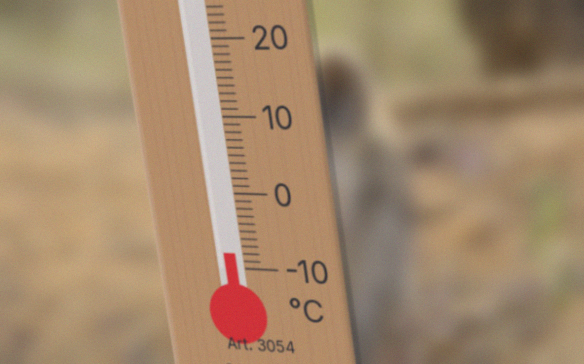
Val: -8
